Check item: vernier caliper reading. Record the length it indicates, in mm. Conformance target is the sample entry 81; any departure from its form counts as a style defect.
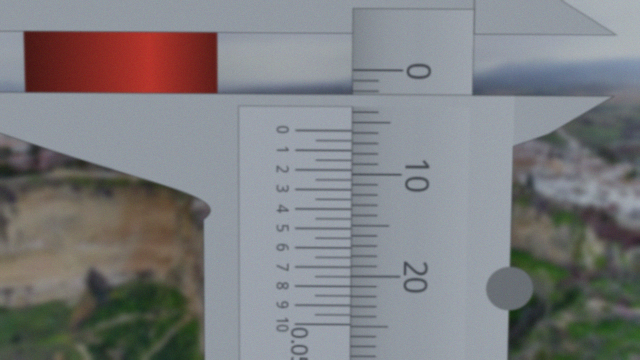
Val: 5.8
